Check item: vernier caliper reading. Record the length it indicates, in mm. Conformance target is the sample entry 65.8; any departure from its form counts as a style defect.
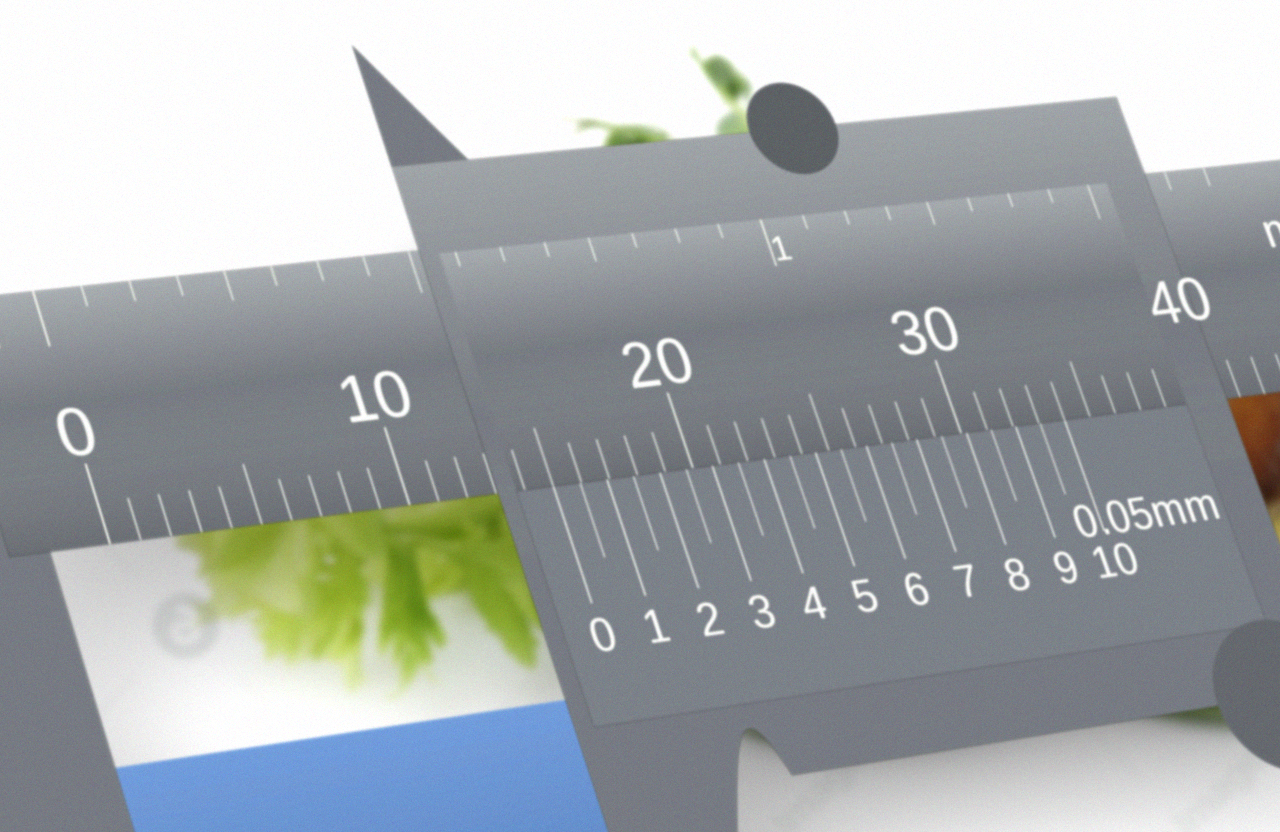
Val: 15.0
